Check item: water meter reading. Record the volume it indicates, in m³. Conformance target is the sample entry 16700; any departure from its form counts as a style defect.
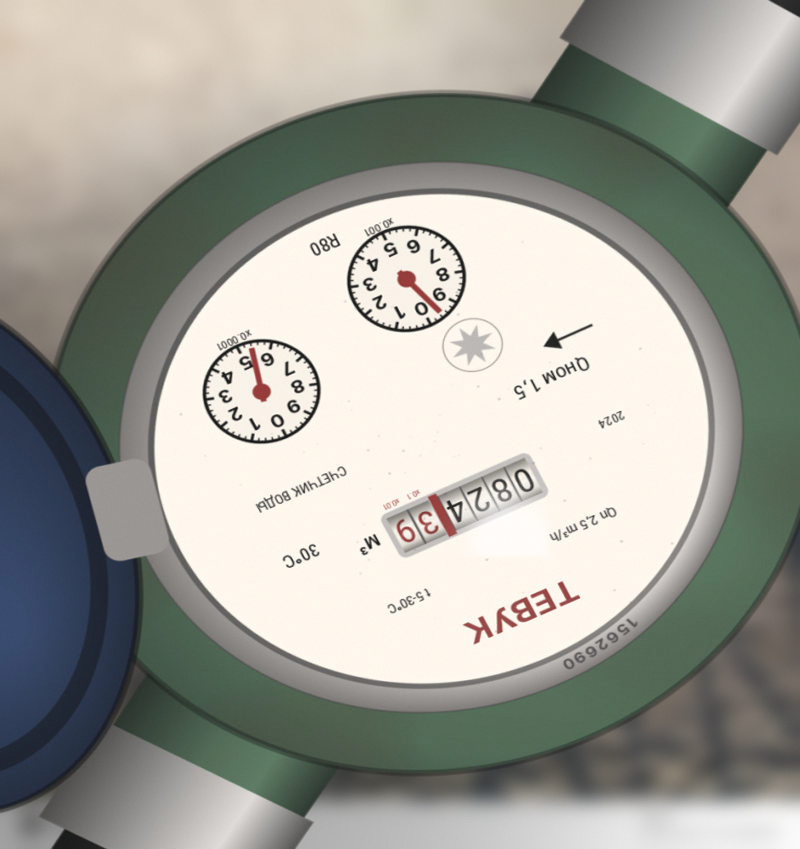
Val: 824.3895
